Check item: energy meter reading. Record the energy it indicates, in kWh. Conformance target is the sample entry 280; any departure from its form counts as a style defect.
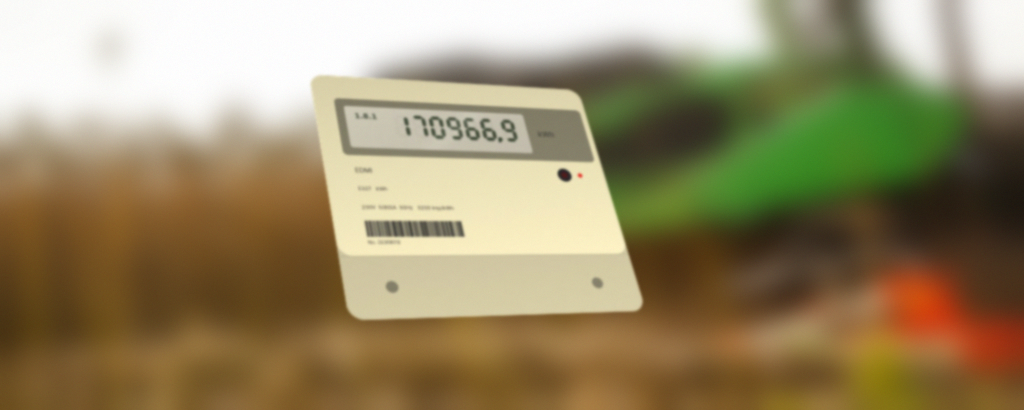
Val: 170966.9
